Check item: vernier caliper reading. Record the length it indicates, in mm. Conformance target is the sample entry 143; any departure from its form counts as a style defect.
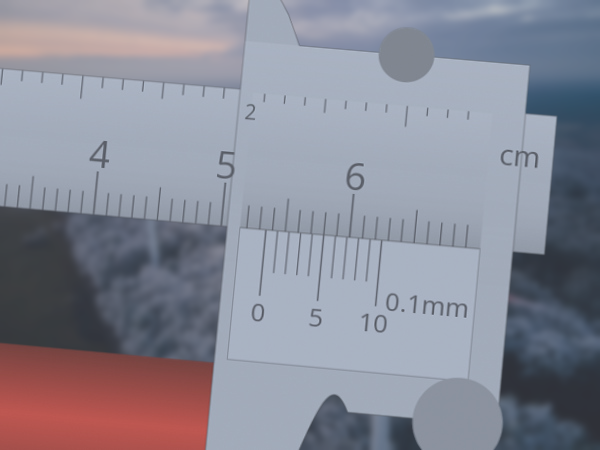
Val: 53.5
